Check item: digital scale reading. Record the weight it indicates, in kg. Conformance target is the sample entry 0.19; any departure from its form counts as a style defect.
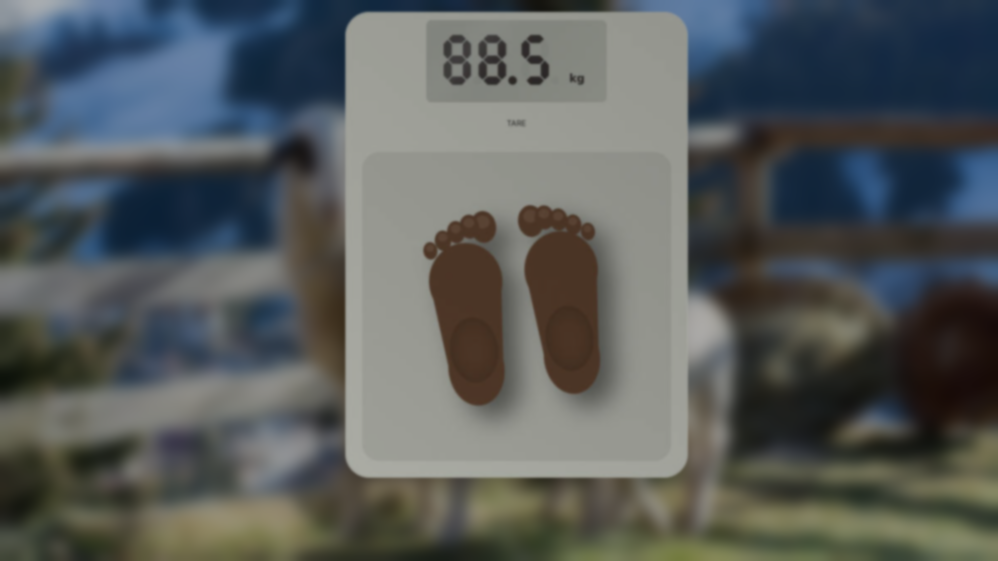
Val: 88.5
